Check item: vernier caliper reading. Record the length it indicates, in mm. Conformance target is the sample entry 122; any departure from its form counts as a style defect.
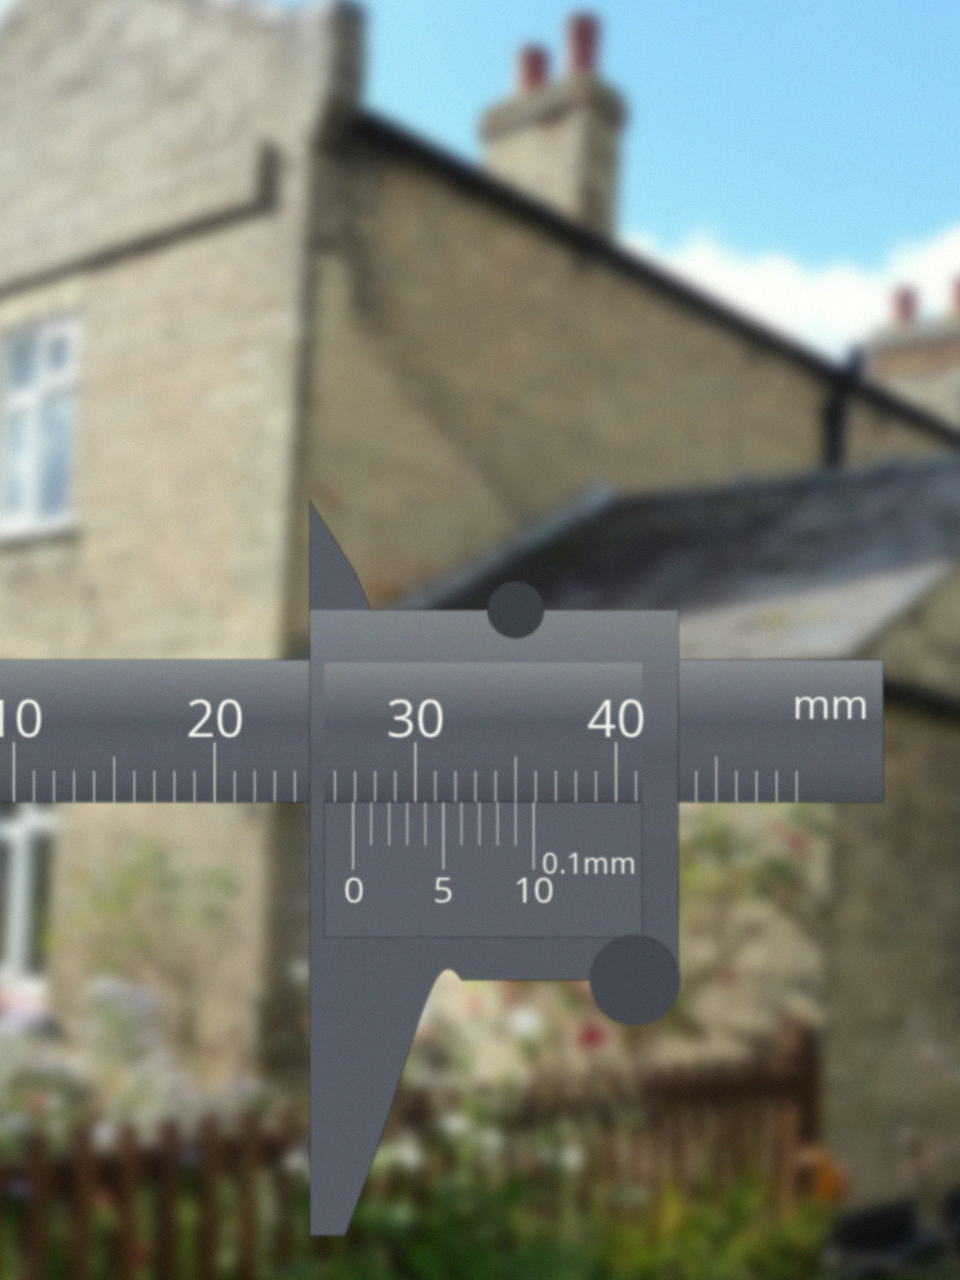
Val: 26.9
